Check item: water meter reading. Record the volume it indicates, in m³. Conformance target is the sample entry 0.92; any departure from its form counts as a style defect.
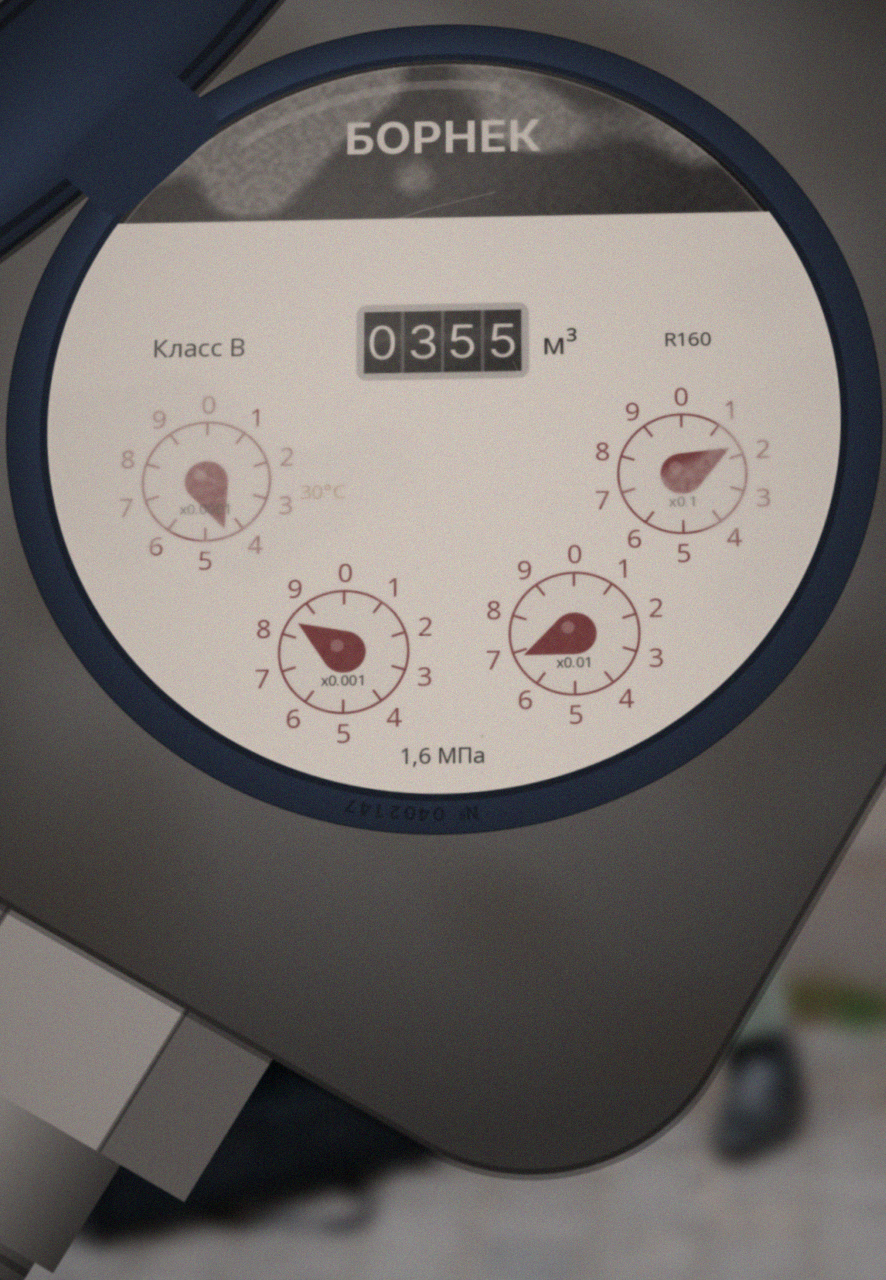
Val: 355.1684
